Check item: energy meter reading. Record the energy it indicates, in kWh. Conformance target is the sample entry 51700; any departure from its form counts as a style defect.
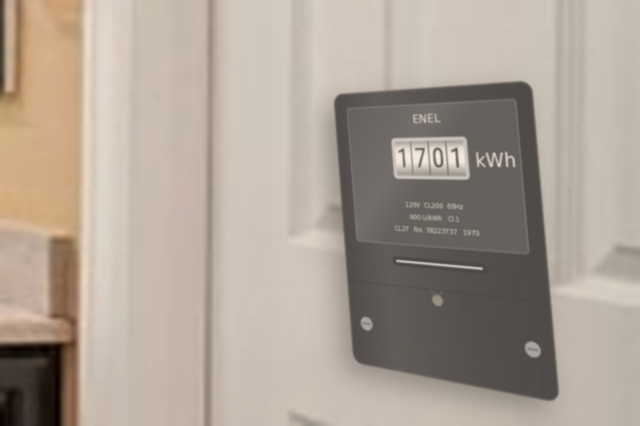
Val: 1701
